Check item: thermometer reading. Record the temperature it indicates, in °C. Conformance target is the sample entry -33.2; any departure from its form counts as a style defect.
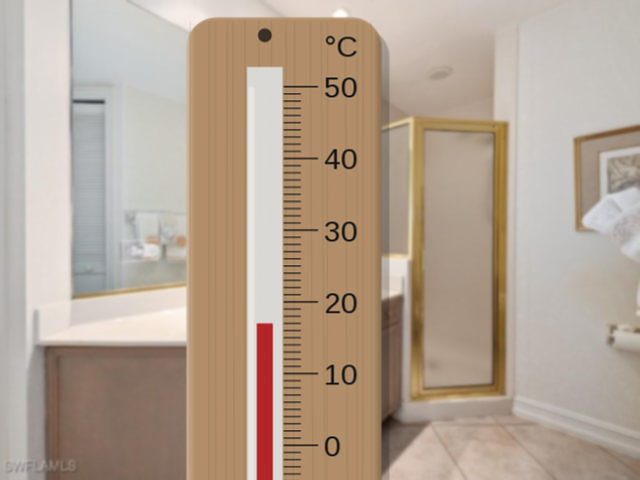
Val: 17
